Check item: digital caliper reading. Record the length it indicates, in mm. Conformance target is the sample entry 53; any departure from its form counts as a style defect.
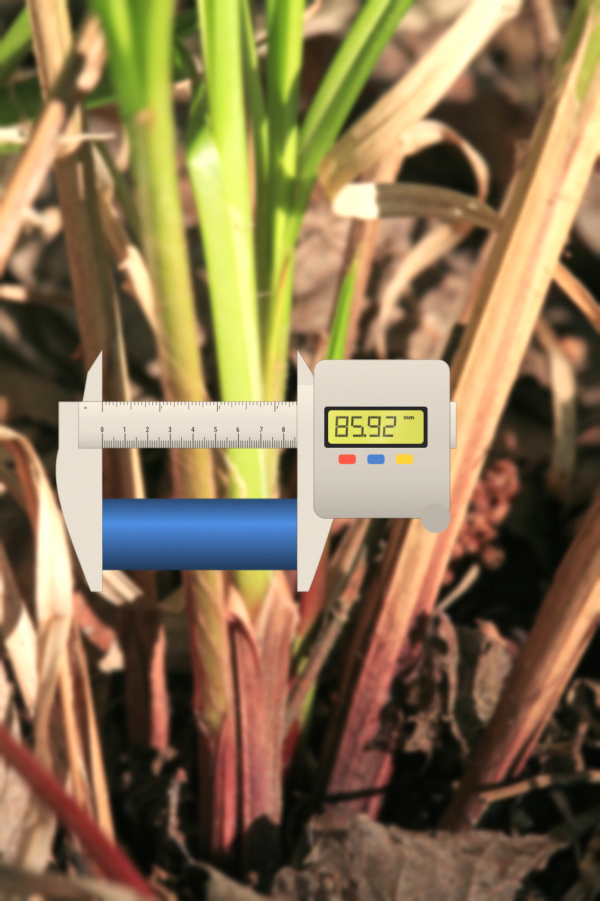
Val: 85.92
